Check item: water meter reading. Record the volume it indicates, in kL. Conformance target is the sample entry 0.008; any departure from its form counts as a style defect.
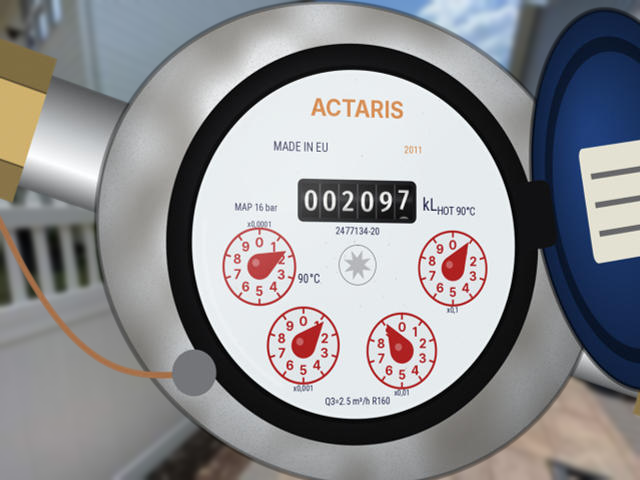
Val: 2097.0911
